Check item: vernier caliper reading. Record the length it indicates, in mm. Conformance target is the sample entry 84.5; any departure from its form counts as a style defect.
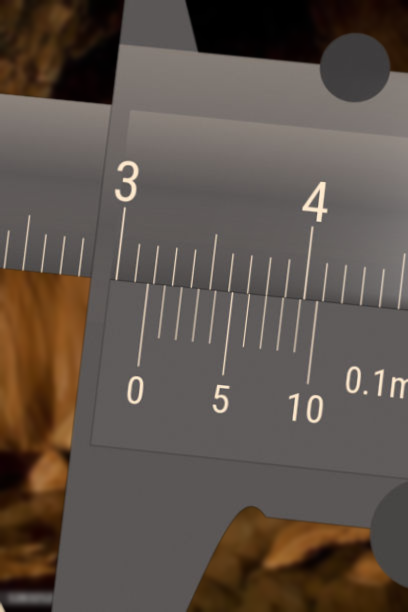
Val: 31.7
